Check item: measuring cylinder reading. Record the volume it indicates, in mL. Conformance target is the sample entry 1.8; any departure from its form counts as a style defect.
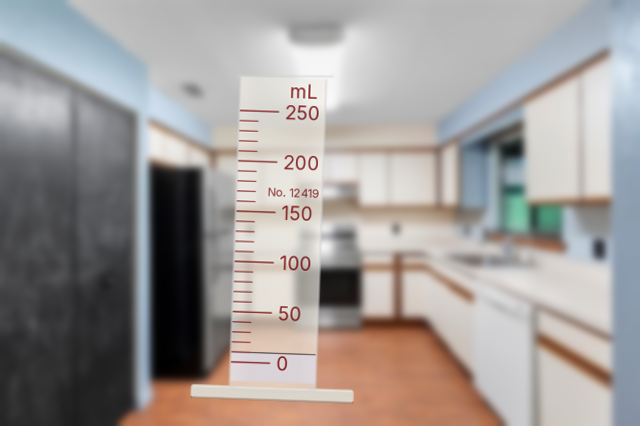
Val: 10
